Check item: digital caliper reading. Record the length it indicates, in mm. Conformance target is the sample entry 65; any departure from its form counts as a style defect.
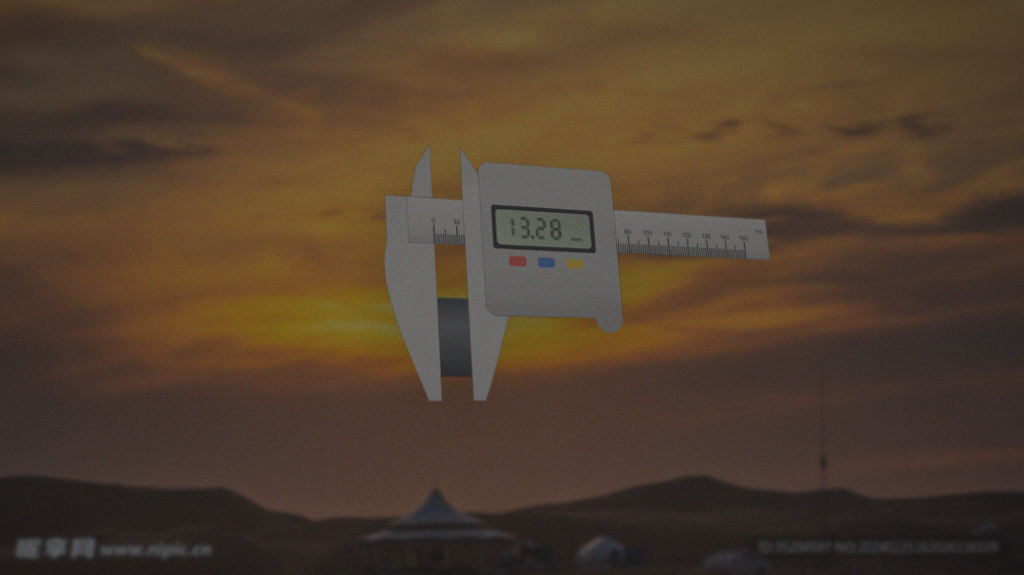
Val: 13.28
